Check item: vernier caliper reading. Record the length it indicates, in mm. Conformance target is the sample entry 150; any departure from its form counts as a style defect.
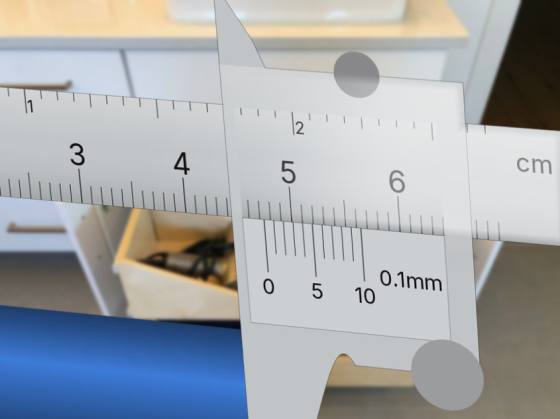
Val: 47.4
